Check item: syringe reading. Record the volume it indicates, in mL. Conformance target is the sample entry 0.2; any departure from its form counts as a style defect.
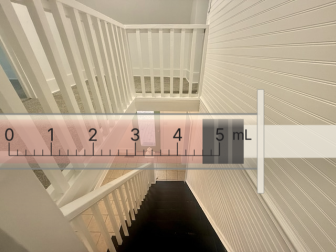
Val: 4.6
